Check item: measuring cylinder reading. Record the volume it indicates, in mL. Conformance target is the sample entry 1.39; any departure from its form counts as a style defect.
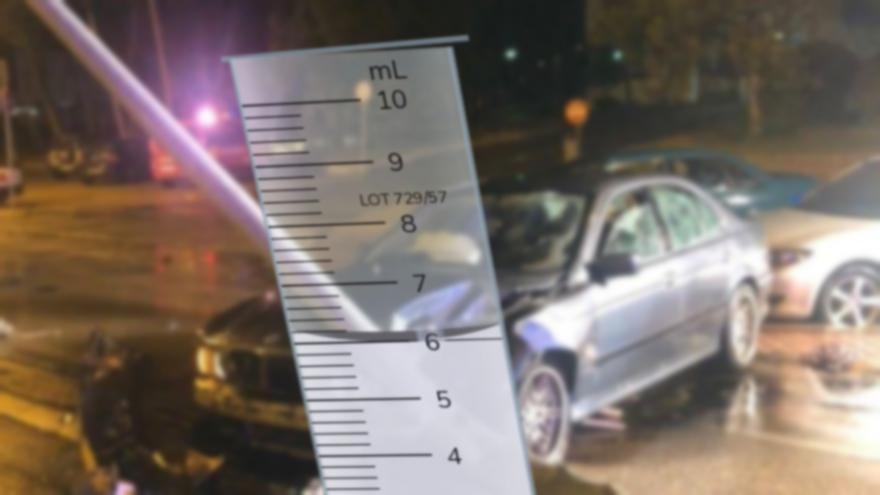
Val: 6
